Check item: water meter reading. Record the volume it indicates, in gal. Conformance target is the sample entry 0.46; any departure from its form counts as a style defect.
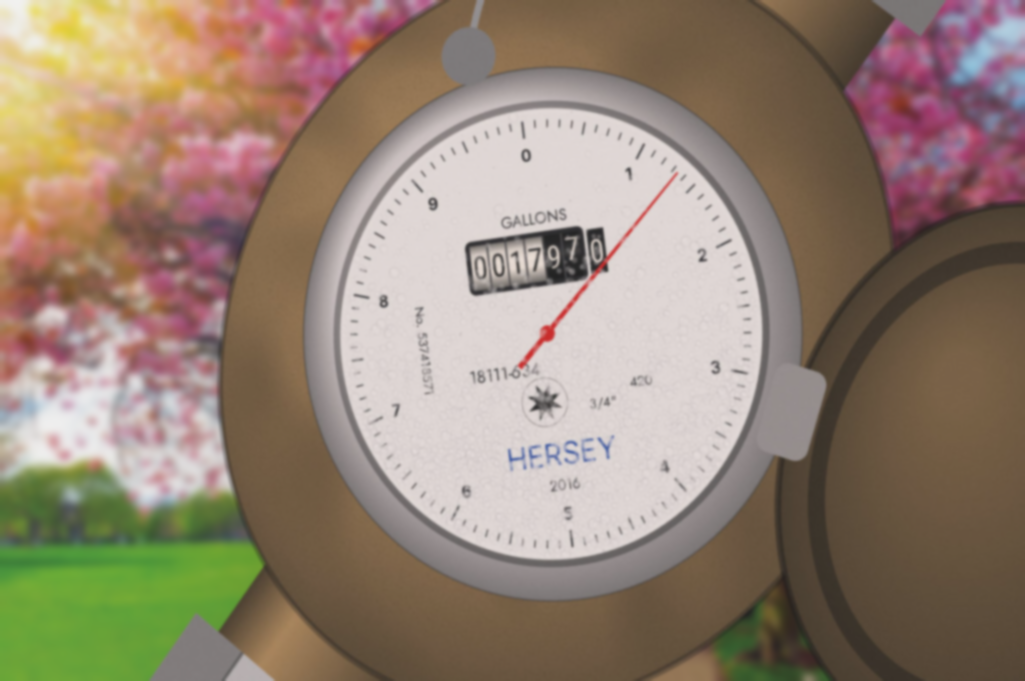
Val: 17971.3
